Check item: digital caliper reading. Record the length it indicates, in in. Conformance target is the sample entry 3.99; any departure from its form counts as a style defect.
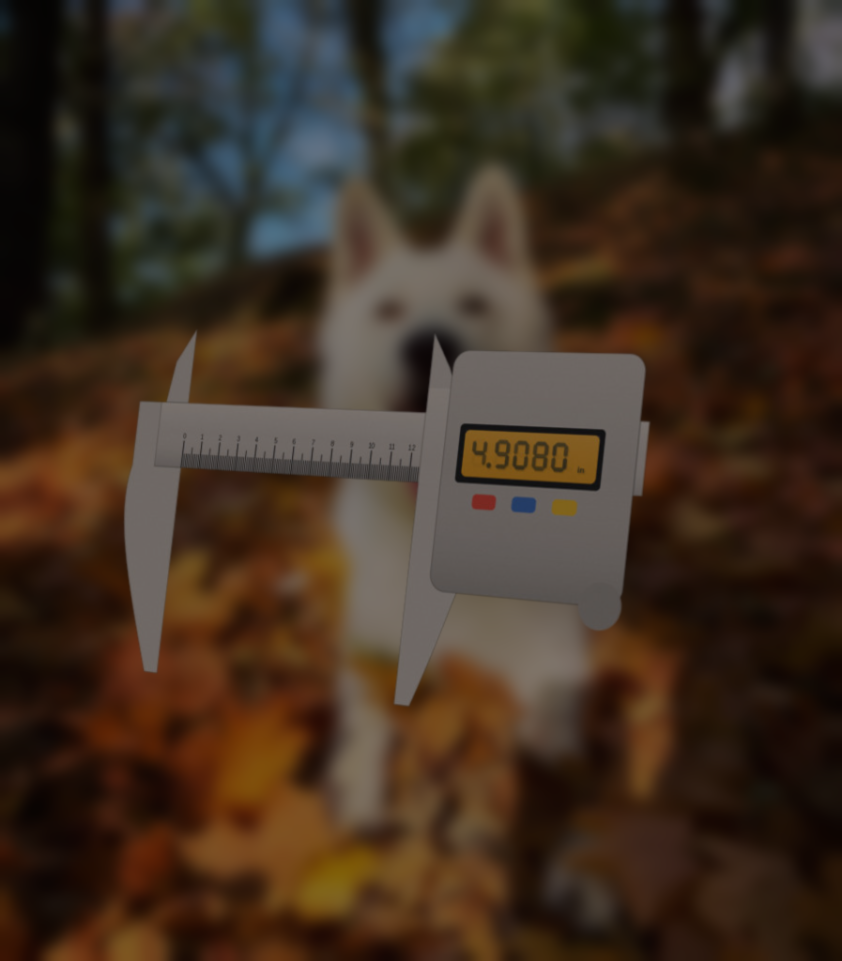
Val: 4.9080
